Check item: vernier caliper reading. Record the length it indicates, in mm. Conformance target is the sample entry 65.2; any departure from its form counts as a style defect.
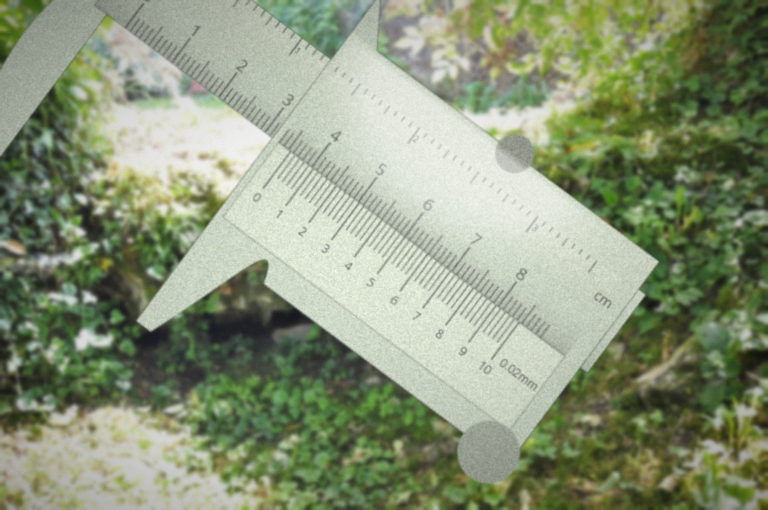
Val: 35.5
